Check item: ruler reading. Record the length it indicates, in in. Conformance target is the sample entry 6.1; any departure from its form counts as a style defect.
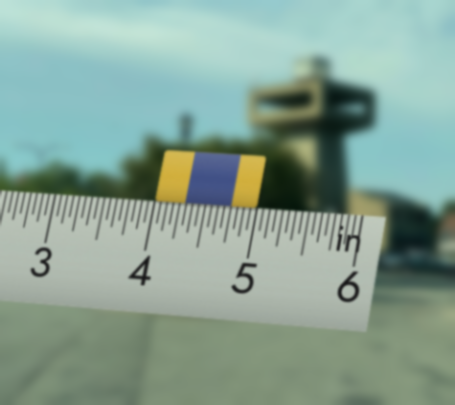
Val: 1
